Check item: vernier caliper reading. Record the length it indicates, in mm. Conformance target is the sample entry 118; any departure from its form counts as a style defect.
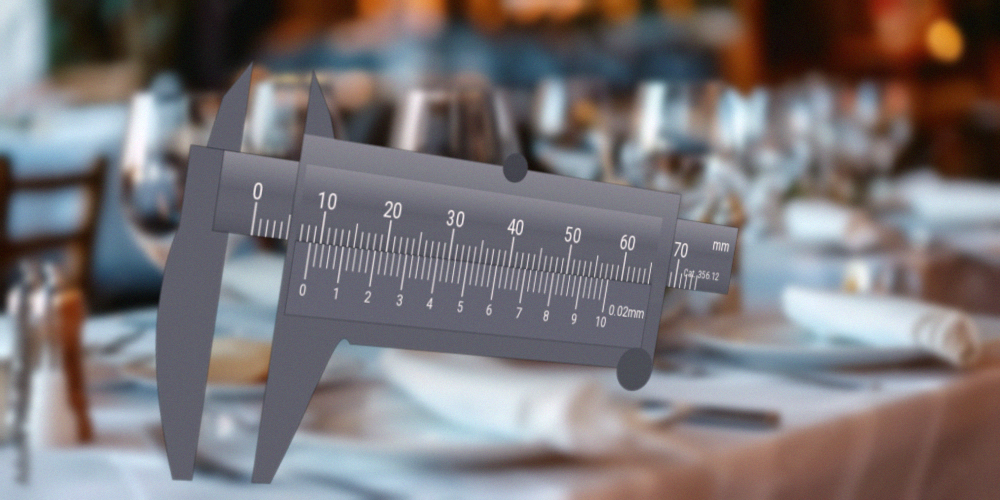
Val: 8.5
